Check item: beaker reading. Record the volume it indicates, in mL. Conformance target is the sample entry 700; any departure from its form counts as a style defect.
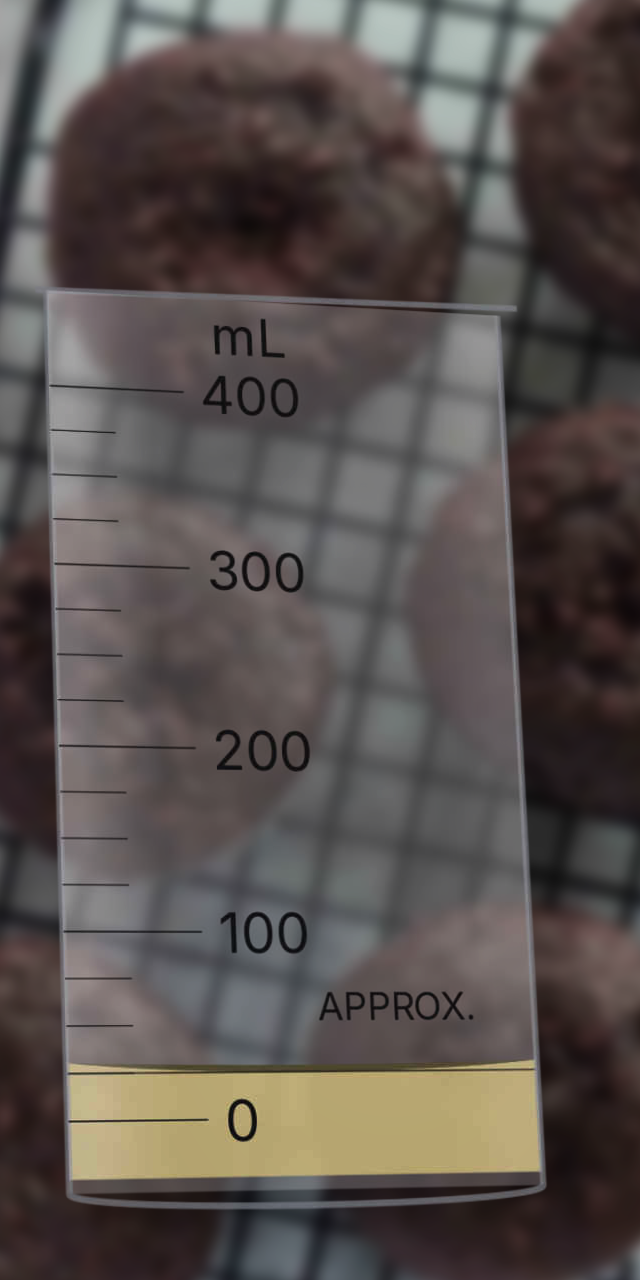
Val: 25
